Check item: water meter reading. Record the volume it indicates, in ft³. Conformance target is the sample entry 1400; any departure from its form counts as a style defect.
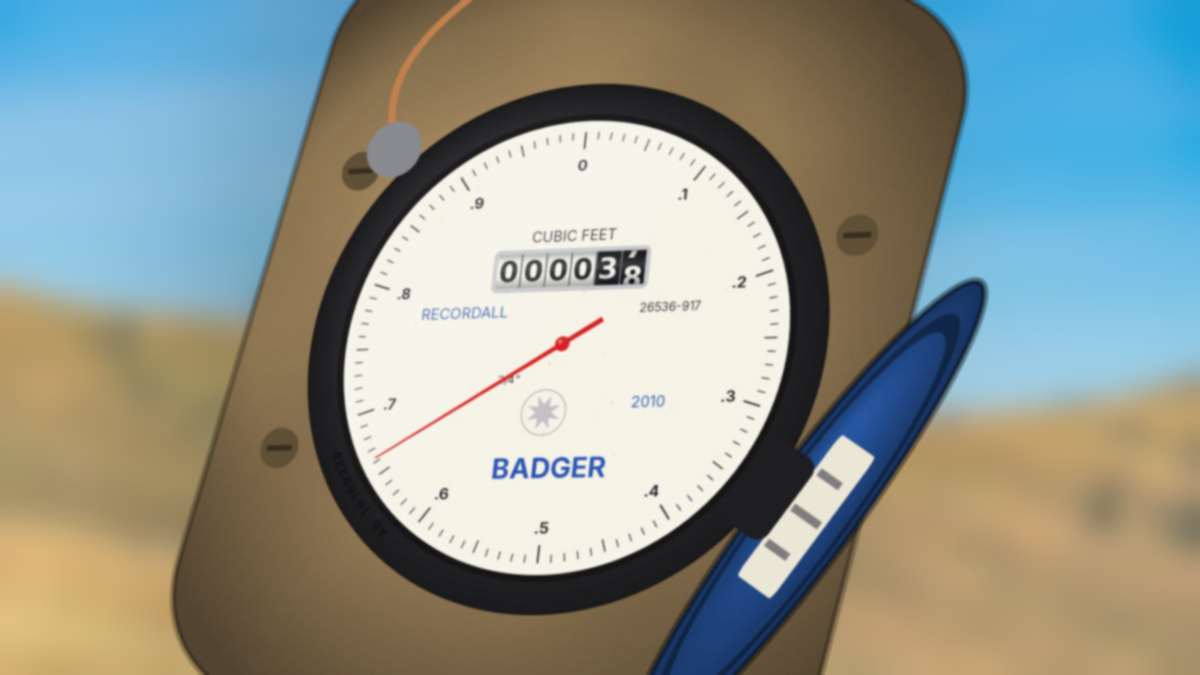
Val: 37.66
